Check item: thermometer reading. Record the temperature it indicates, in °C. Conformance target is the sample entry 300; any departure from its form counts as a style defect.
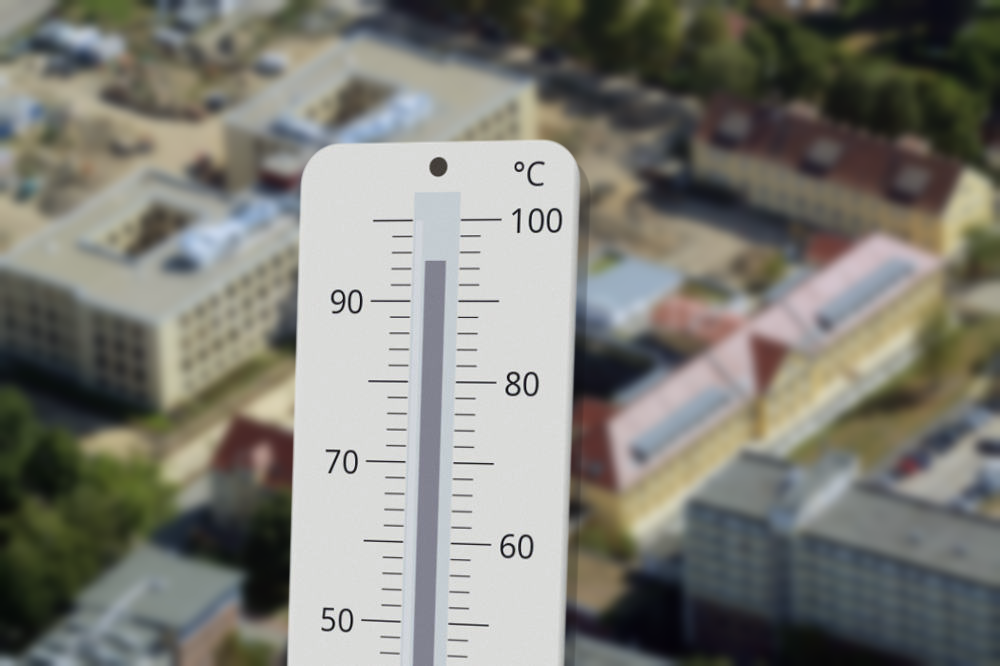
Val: 95
